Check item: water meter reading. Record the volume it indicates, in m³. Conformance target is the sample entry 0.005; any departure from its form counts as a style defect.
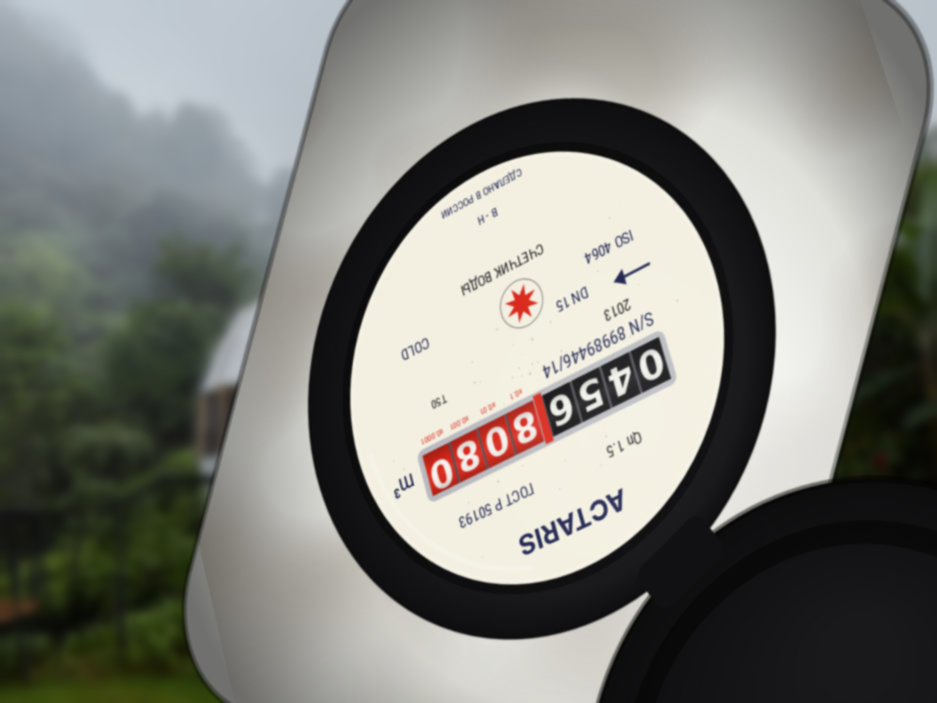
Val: 456.8080
